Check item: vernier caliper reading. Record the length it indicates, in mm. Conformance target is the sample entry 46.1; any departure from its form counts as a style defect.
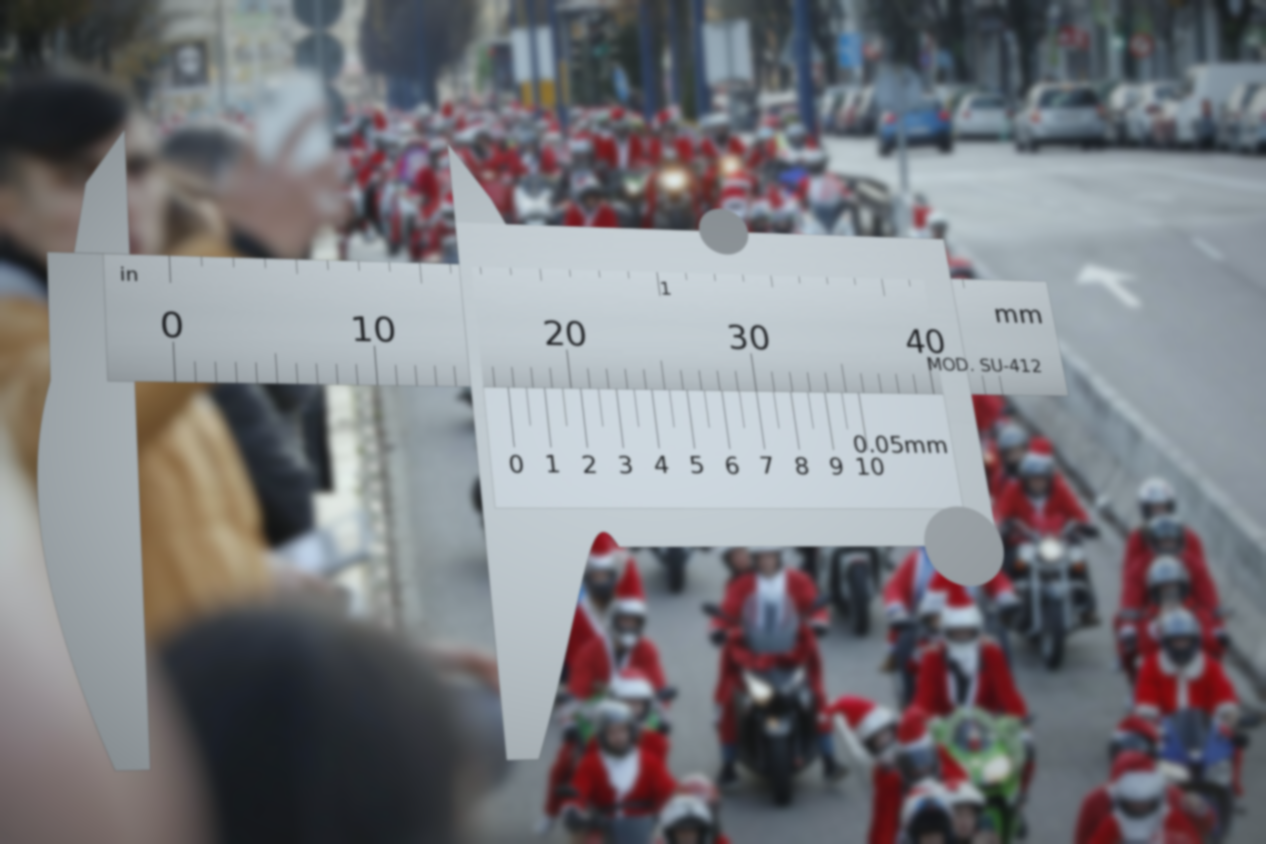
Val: 16.7
